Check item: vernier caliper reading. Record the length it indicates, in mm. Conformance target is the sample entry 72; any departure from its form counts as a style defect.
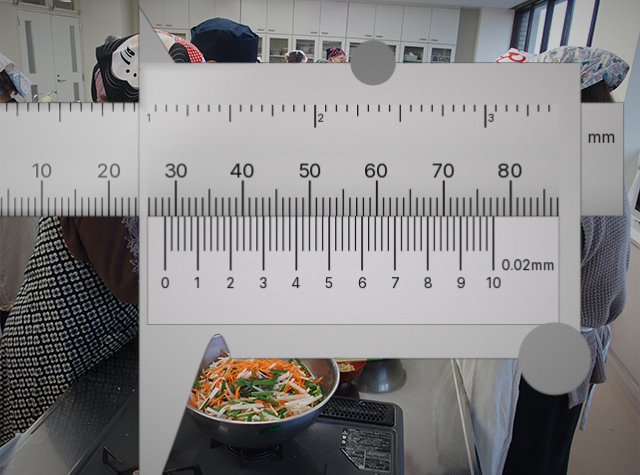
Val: 28.4
